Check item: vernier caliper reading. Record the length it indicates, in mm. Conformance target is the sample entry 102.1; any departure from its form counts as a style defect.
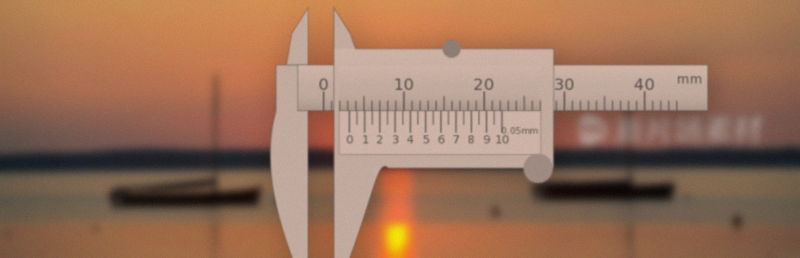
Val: 3.2
